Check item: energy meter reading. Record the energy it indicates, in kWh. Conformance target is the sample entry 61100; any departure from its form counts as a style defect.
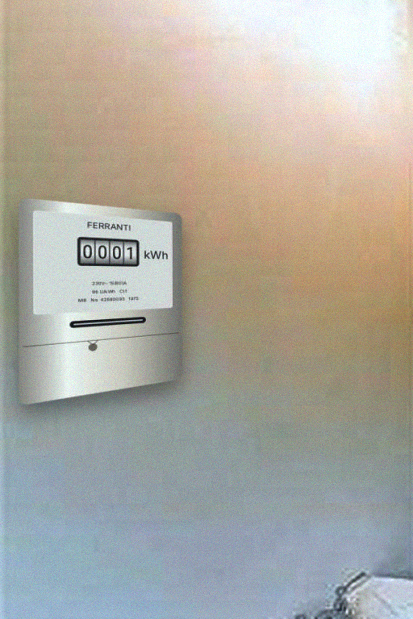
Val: 1
